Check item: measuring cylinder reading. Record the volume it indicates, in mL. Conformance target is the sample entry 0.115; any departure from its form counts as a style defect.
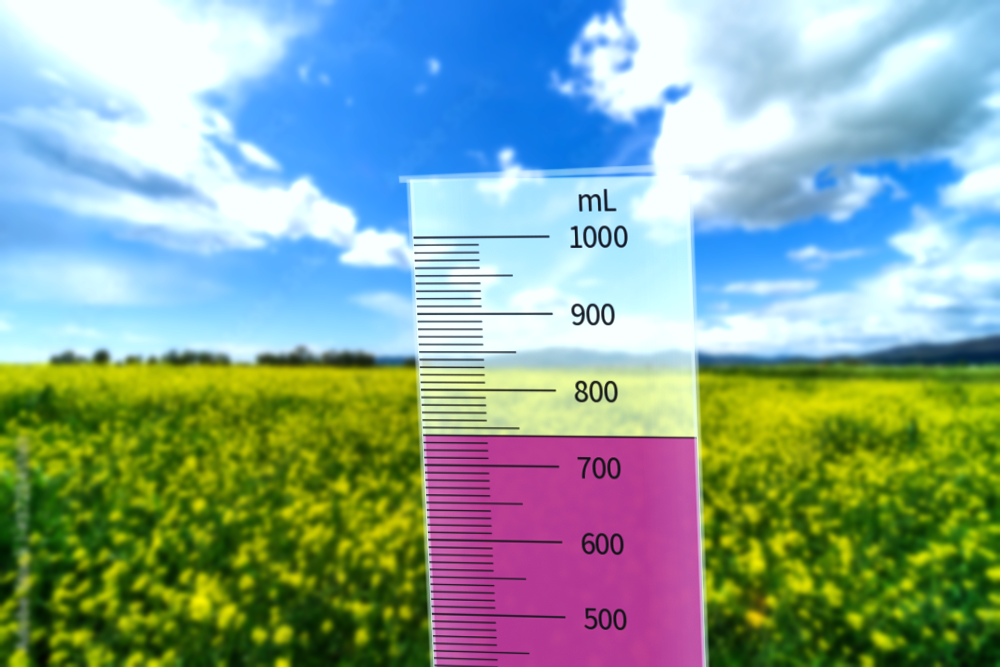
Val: 740
